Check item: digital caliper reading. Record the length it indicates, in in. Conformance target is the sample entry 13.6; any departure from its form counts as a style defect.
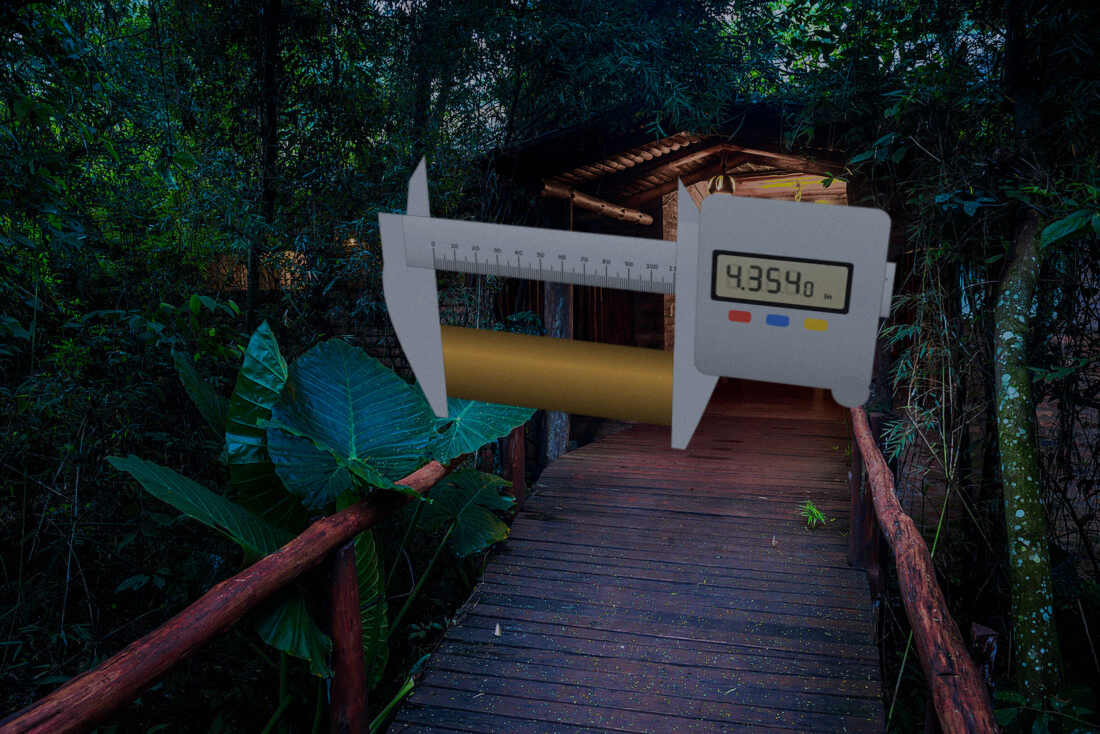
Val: 4.3540
